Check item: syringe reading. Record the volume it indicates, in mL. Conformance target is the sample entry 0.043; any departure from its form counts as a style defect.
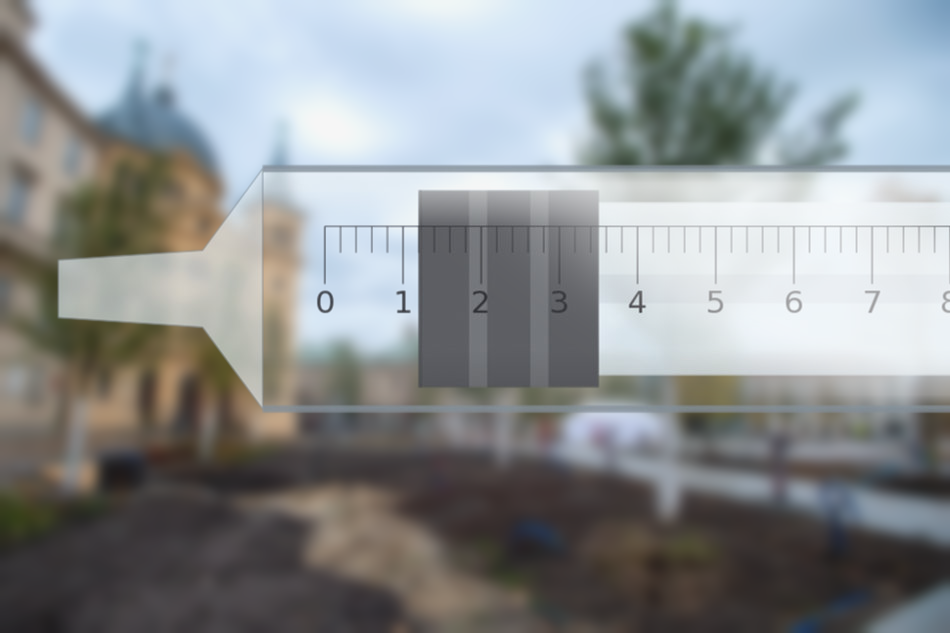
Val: 1.2
